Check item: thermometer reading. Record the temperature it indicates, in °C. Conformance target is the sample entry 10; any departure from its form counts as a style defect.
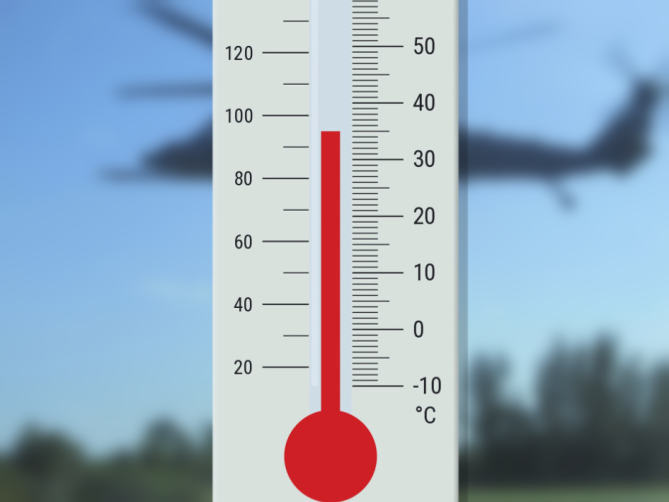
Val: 35
